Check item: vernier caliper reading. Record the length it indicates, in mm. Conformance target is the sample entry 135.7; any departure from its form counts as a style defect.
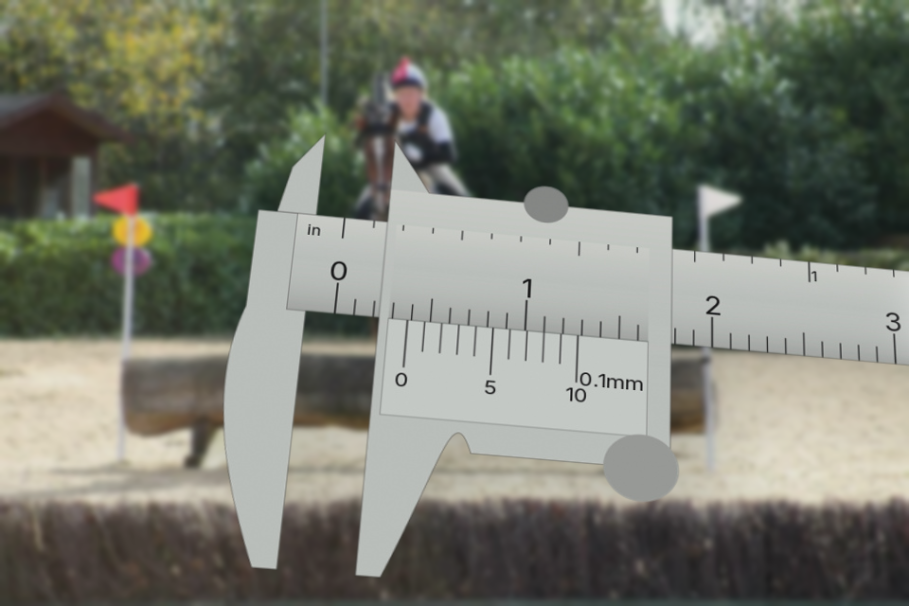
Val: 3.8
